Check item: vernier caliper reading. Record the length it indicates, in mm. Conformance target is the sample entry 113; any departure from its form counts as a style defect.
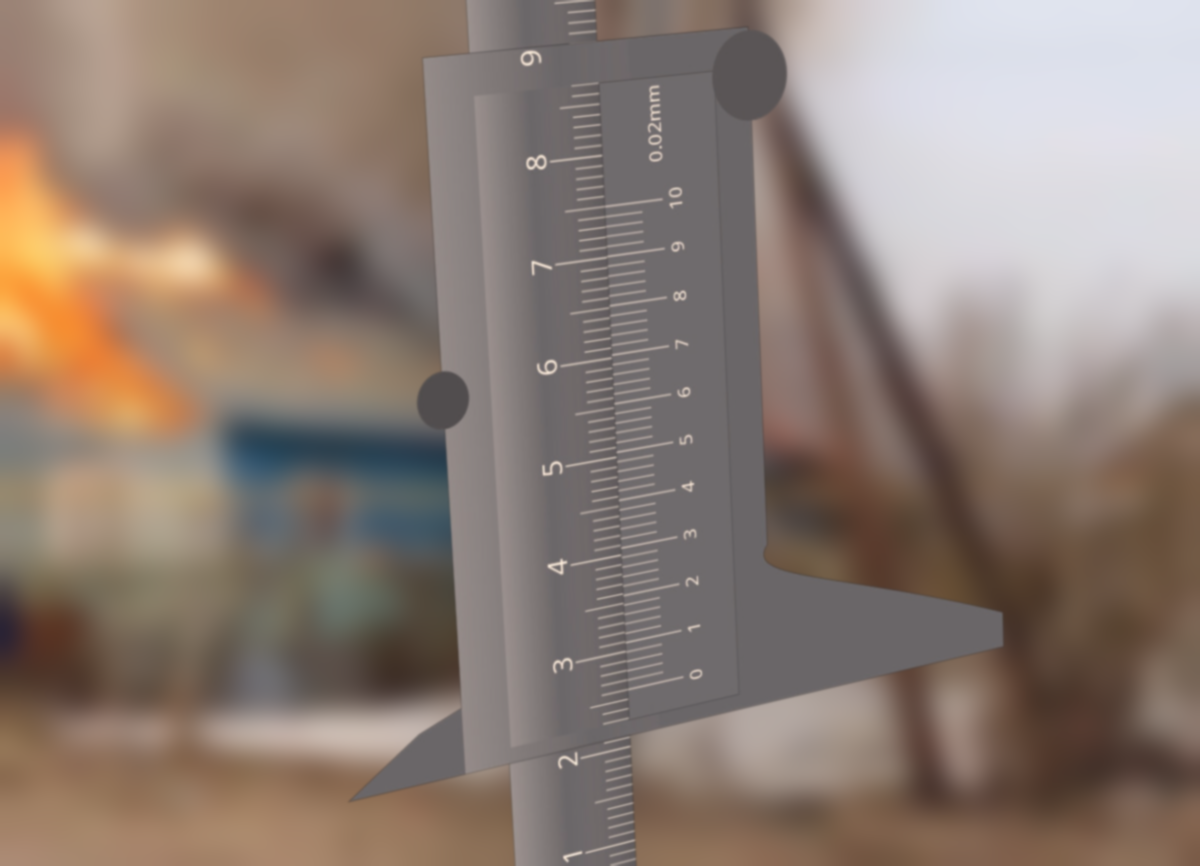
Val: 26.0
